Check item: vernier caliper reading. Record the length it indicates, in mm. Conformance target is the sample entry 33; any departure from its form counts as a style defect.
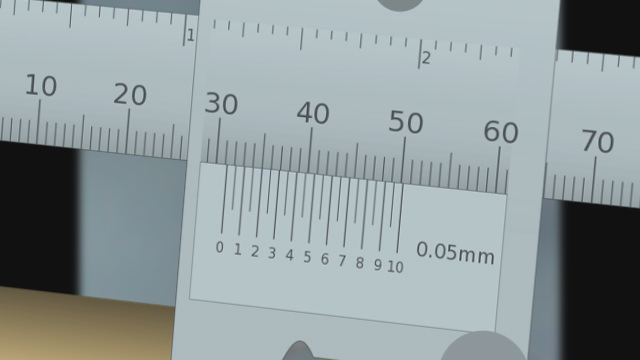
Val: 31.2
